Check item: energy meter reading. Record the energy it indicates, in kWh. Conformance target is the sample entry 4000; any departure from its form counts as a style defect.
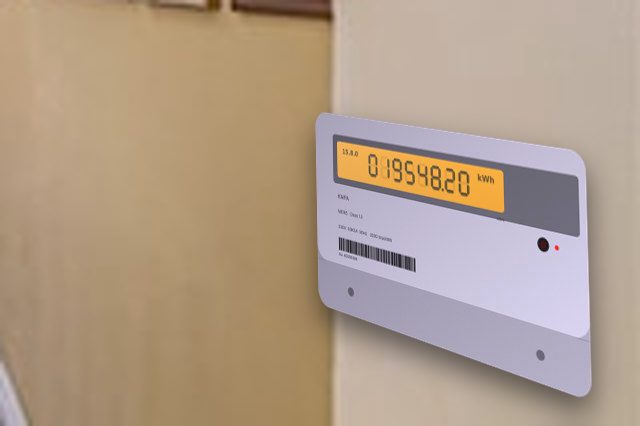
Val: 19548.20
